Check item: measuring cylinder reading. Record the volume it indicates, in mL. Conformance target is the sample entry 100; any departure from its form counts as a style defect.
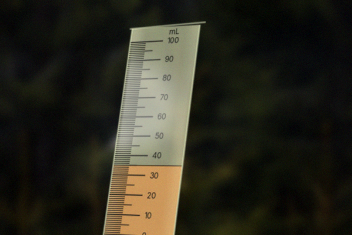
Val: 35
